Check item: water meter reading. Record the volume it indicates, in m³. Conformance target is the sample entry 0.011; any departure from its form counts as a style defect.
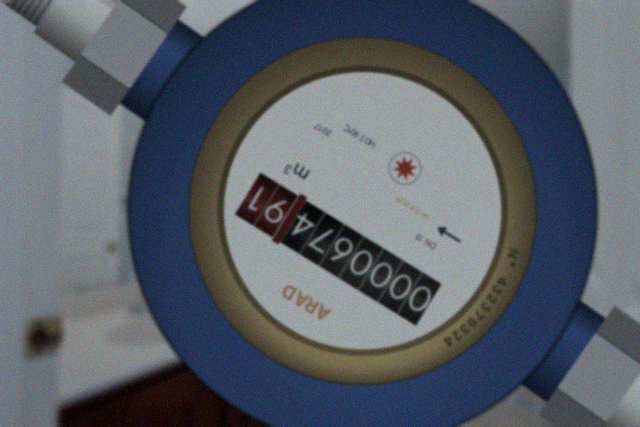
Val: 674.91
